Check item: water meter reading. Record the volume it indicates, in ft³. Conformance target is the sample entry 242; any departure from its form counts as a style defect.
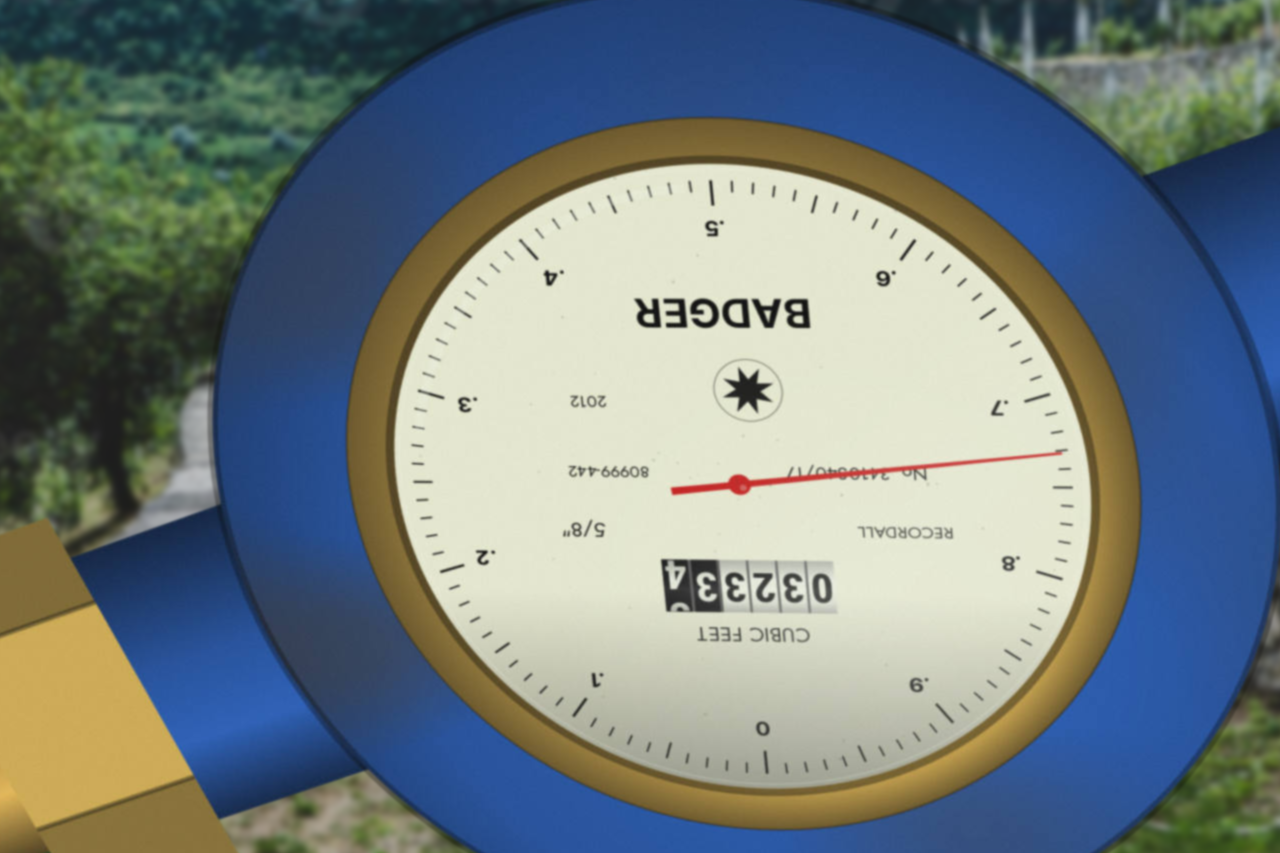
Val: 32333.73
